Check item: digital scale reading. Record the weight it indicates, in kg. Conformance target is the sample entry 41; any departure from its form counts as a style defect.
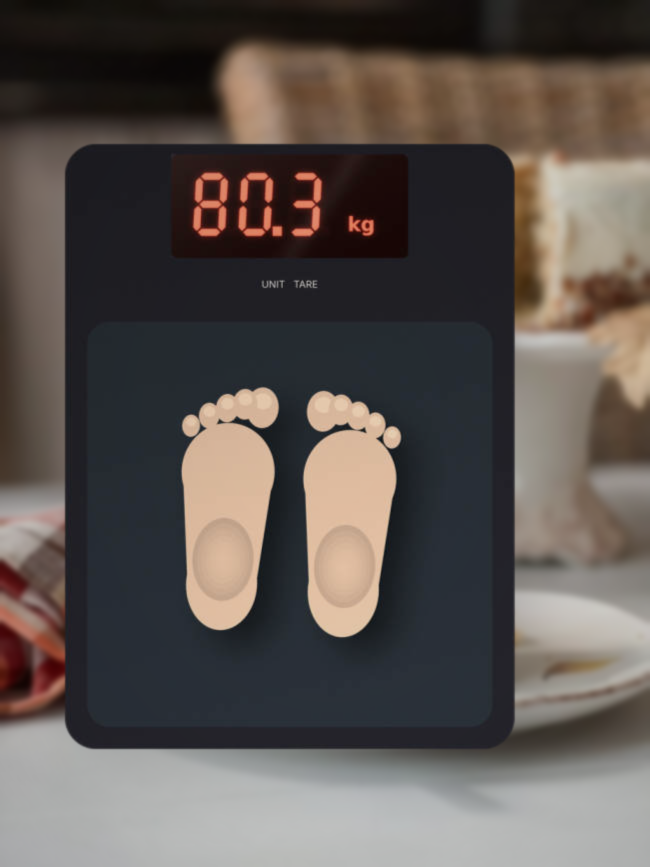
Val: 80.3
